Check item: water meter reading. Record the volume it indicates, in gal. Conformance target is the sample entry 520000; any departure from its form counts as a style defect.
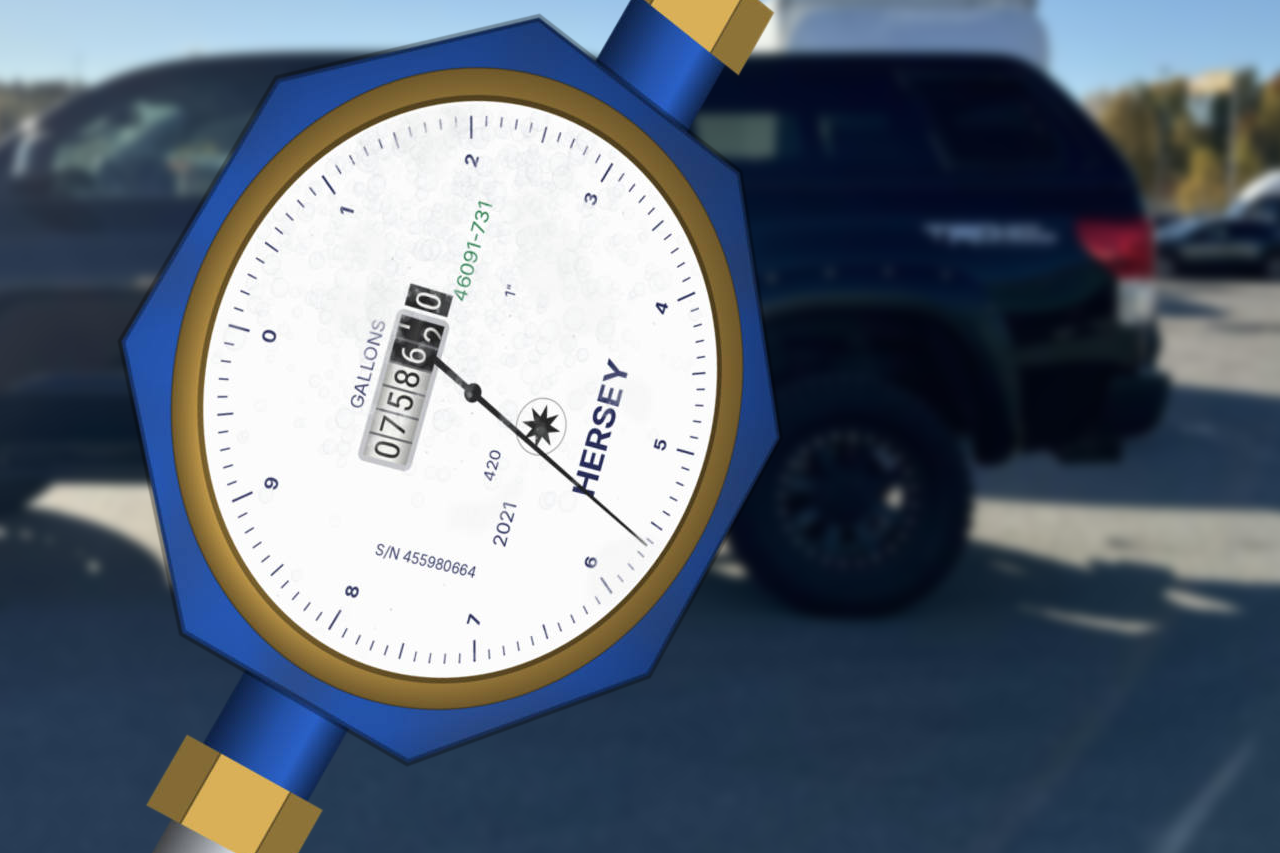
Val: 758615.6
